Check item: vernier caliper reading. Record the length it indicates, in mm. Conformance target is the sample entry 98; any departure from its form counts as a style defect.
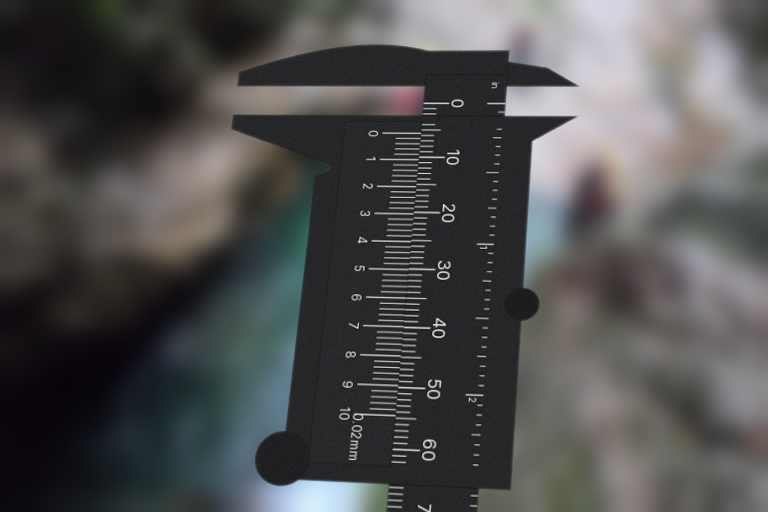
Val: 5.6
